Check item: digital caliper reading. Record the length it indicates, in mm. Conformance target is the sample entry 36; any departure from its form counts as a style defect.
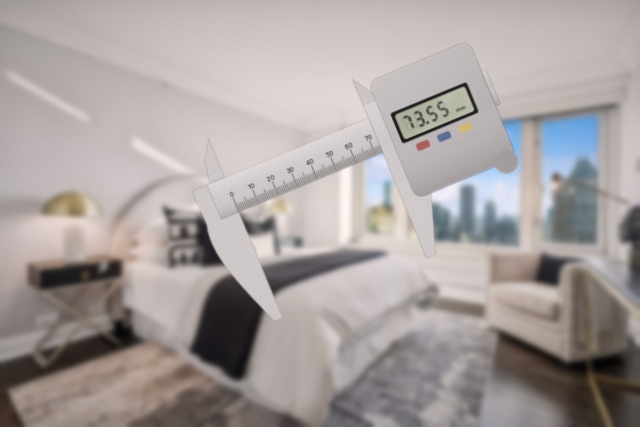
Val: 73.55
